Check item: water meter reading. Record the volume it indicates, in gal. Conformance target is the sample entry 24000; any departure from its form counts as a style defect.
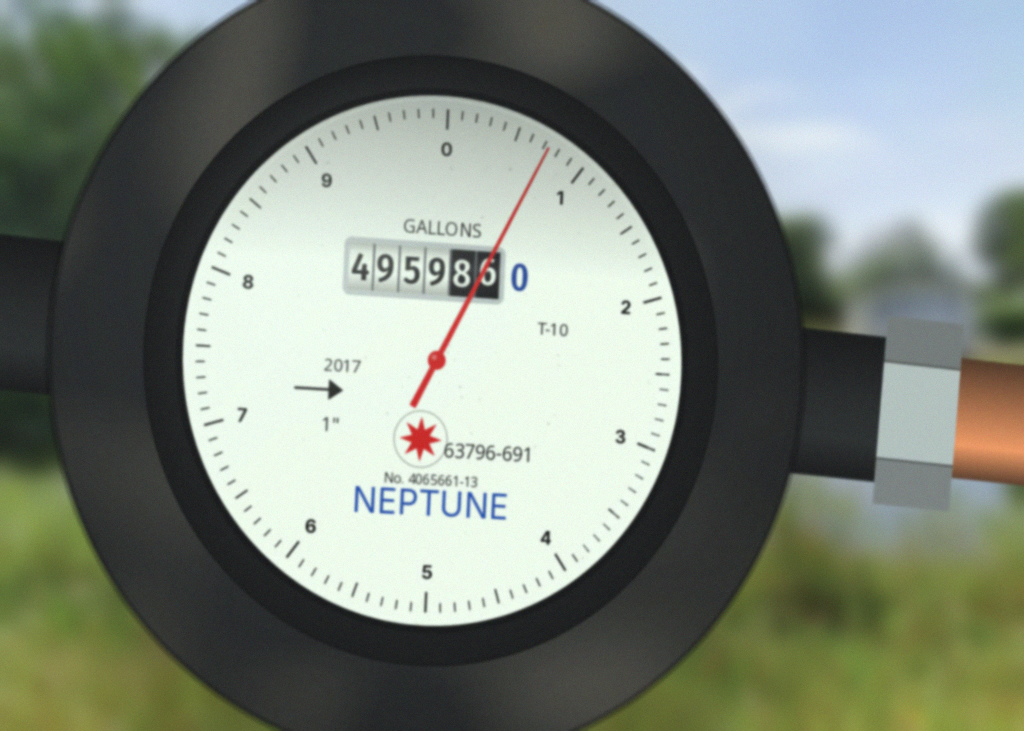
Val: 4959860.7
